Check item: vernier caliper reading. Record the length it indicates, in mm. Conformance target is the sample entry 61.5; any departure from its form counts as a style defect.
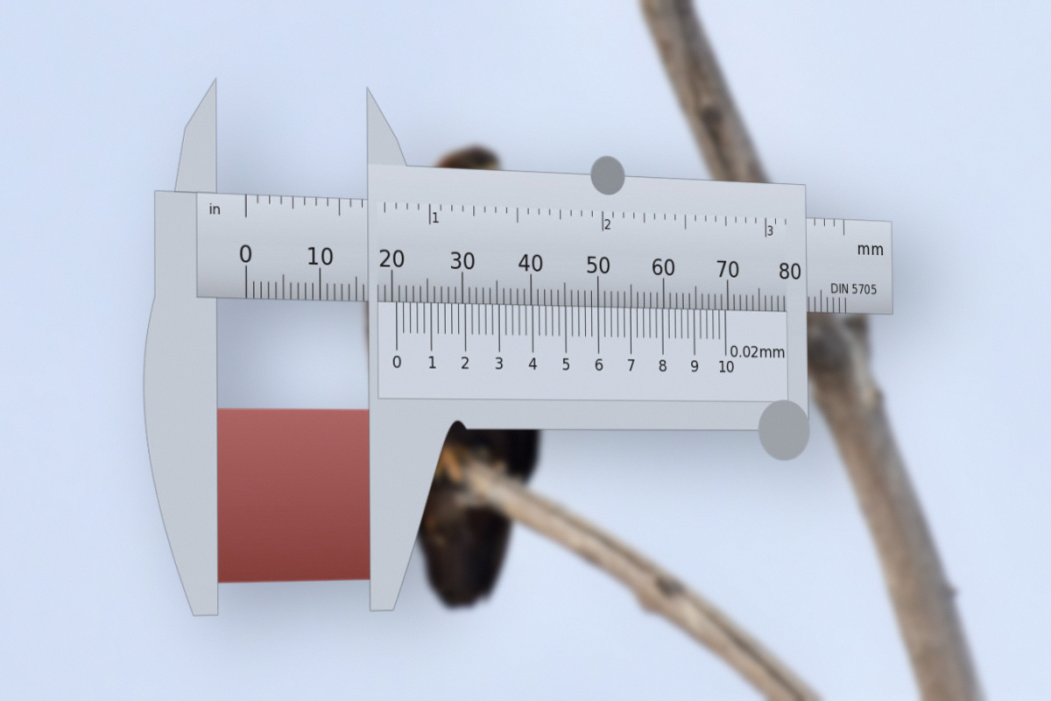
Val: 20.6
